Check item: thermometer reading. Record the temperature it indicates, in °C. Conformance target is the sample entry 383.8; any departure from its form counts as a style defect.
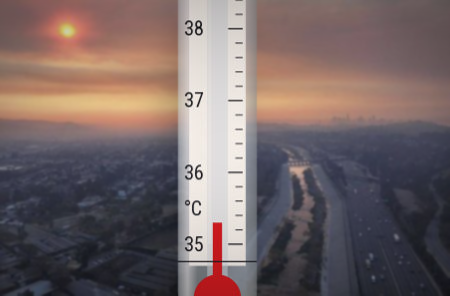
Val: 35.3
